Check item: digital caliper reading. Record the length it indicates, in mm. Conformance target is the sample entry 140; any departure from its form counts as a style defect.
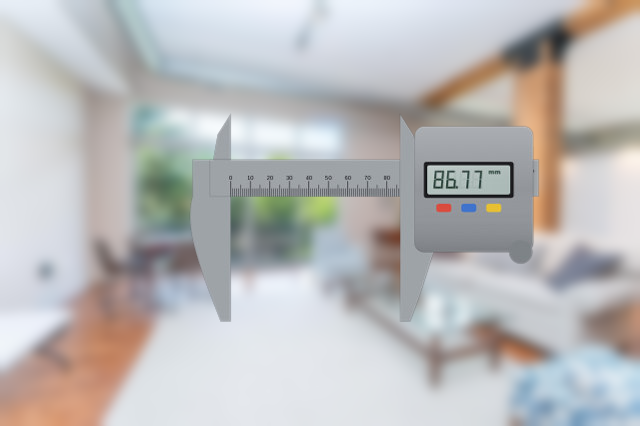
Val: 86.77
